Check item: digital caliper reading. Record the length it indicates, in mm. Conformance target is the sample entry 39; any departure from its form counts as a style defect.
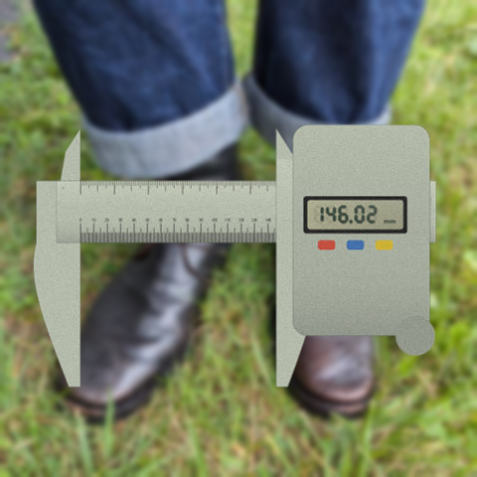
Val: 146.02
